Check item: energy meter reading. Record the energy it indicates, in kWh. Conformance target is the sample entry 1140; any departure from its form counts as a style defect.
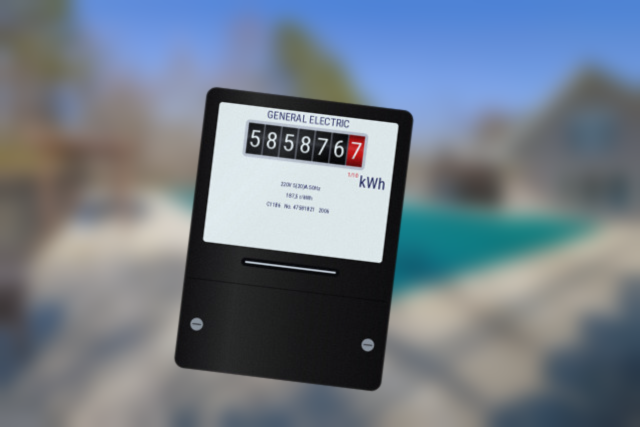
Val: 585876.7
